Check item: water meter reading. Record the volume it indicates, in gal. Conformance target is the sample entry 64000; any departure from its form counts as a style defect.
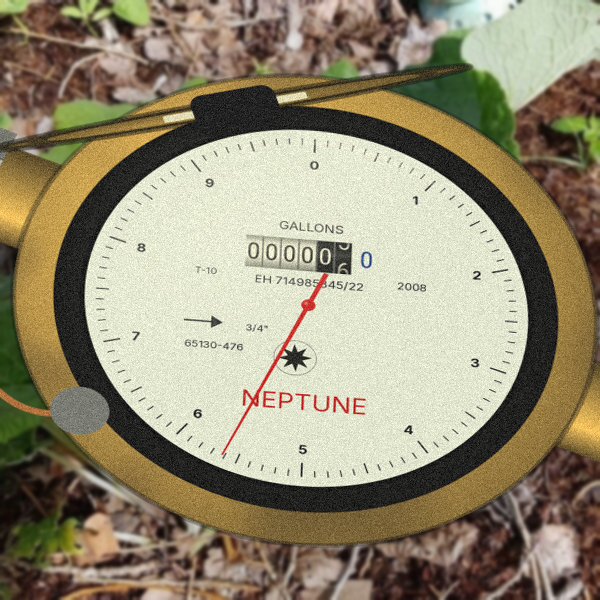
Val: 55.6
